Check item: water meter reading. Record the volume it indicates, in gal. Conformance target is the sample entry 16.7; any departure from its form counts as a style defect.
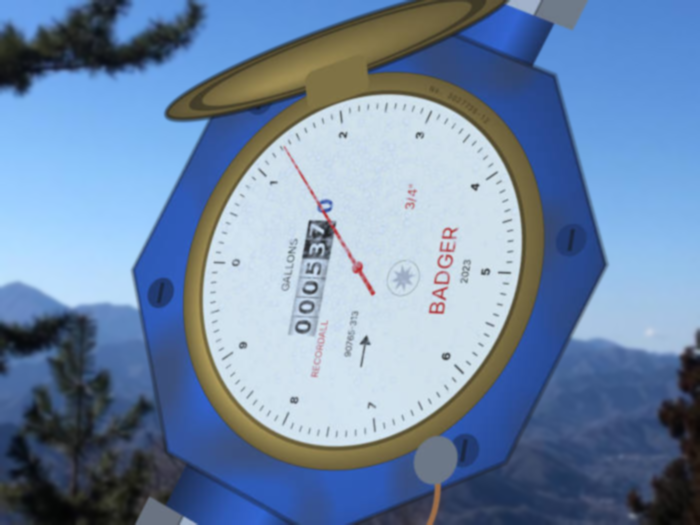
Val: 5371.3
